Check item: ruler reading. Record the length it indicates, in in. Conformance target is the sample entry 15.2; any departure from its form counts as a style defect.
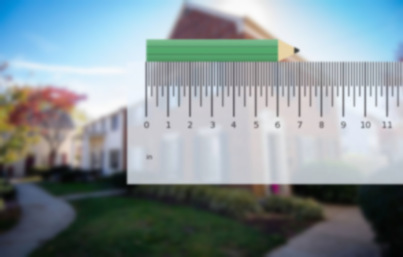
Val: 7
